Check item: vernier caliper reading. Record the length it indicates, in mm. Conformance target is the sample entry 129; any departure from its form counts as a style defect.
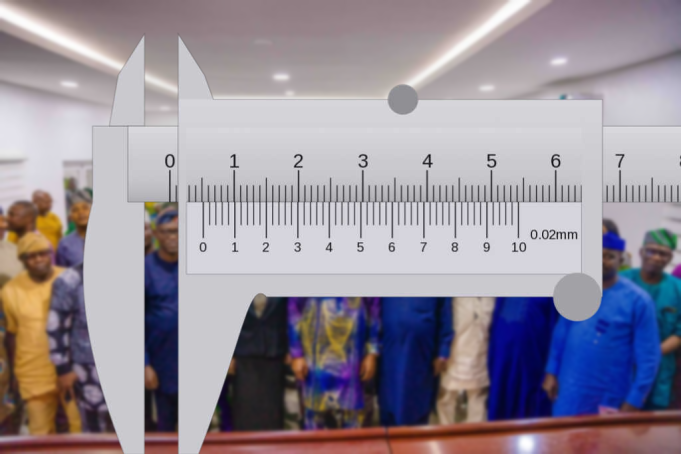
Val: 5.2
